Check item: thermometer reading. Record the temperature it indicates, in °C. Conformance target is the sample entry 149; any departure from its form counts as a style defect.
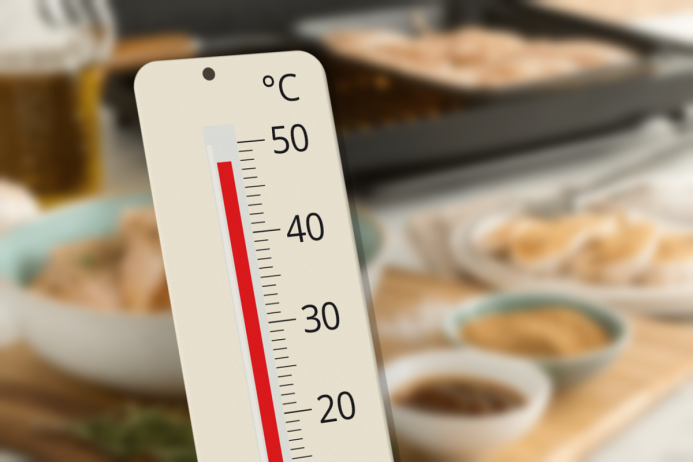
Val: 48
